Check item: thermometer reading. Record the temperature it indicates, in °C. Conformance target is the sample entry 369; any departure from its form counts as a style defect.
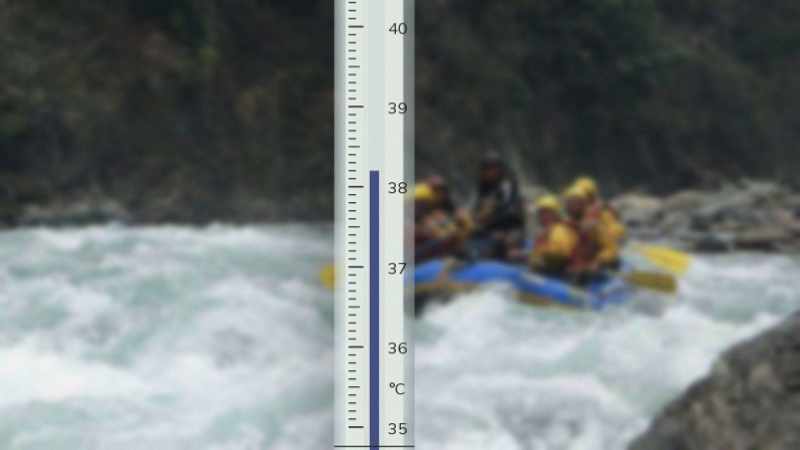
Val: 38.2
